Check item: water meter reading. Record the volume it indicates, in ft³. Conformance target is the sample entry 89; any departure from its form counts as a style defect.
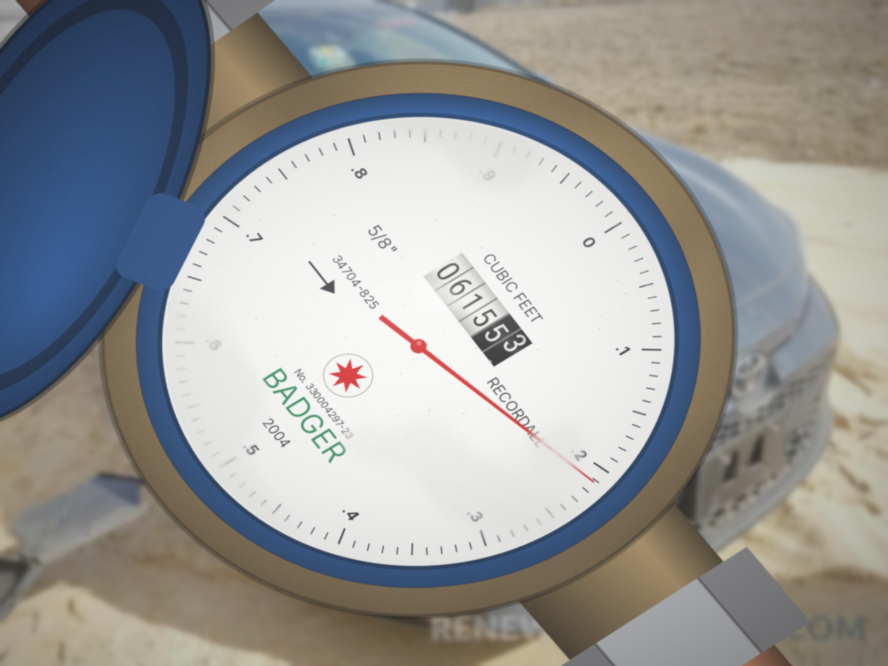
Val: 61553.21
